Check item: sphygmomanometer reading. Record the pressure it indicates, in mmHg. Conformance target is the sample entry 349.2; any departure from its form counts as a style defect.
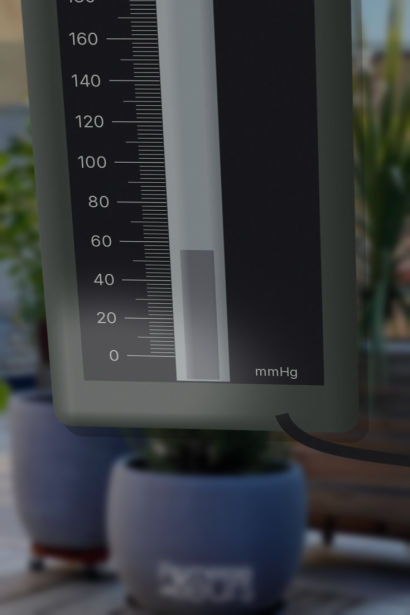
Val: 56
